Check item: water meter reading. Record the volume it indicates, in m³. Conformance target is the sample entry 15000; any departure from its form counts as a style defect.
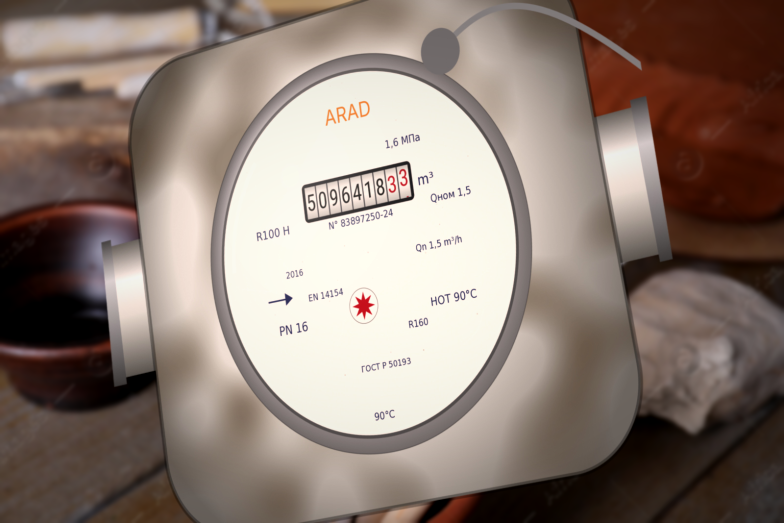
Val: 5096418.33
